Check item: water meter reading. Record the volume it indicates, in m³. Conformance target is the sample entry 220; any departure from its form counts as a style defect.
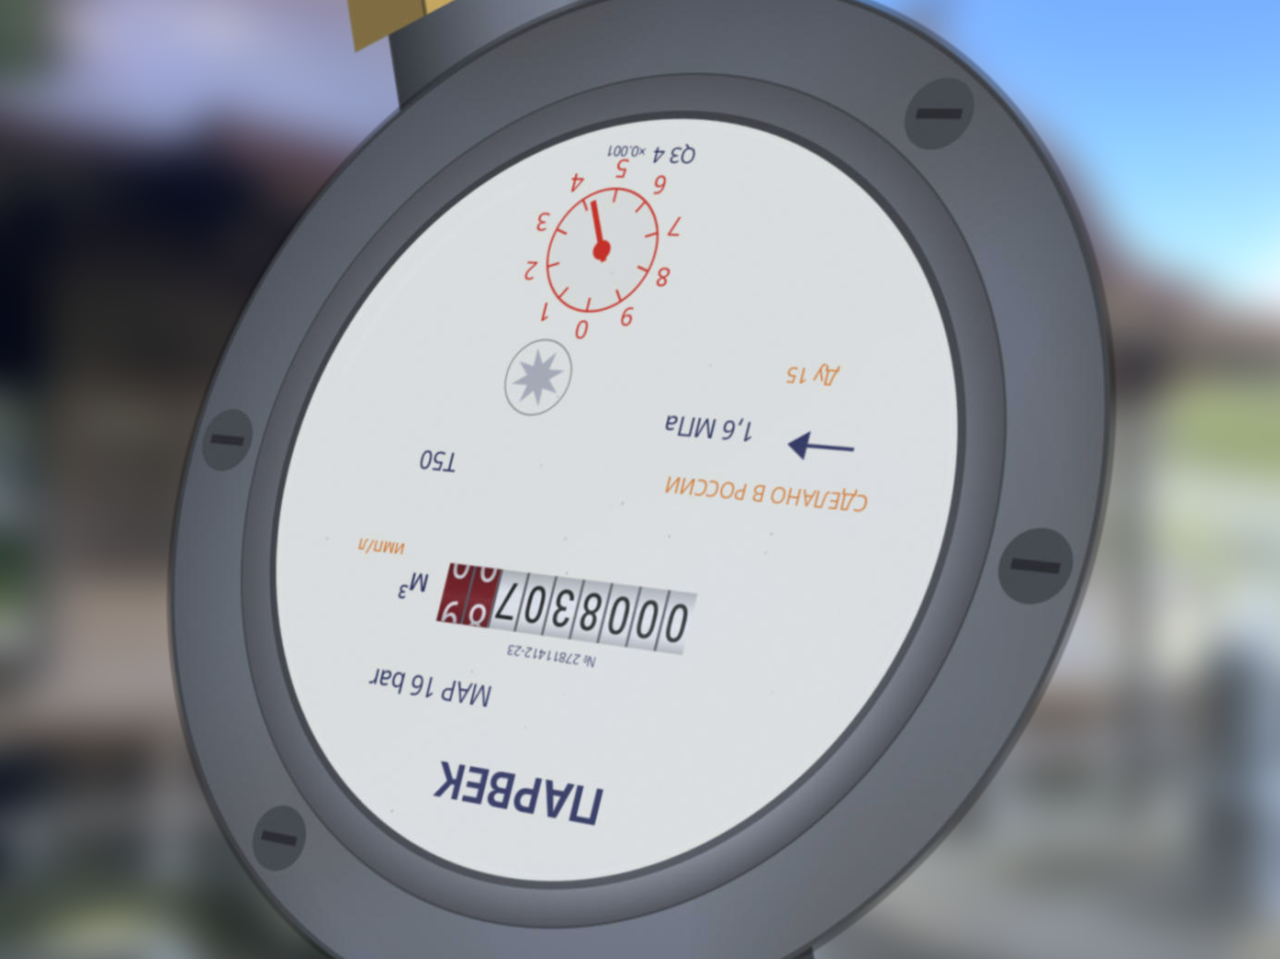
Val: 8307.894
